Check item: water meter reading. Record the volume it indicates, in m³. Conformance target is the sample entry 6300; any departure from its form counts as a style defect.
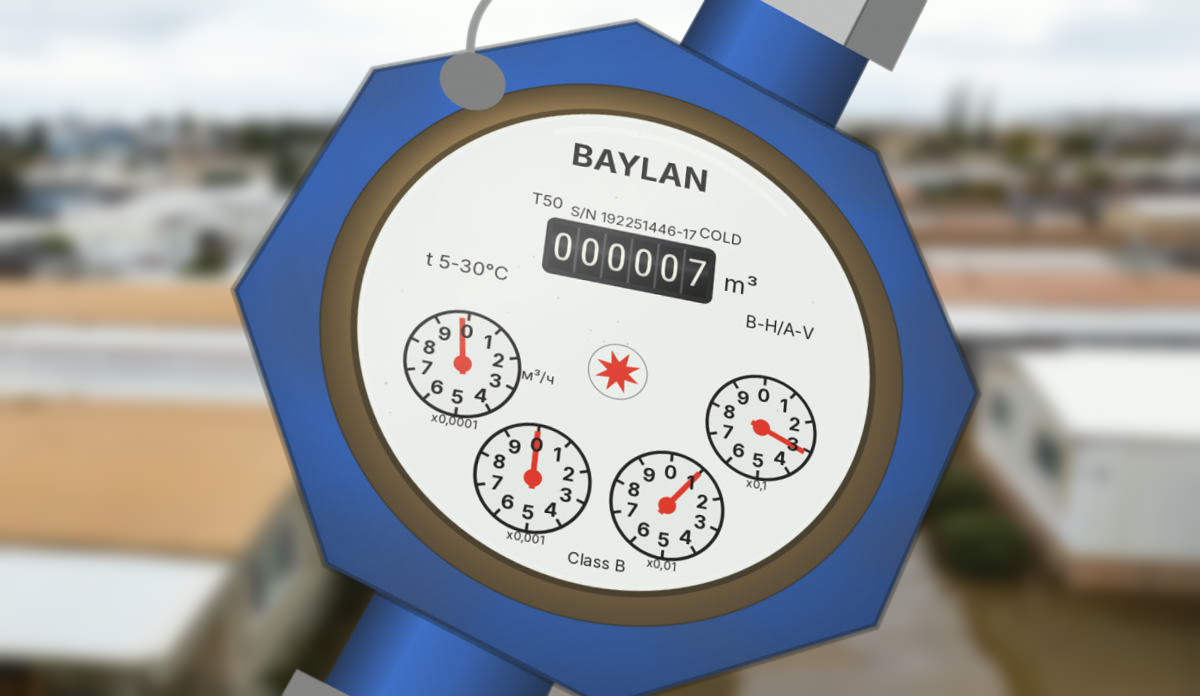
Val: 7.3099
